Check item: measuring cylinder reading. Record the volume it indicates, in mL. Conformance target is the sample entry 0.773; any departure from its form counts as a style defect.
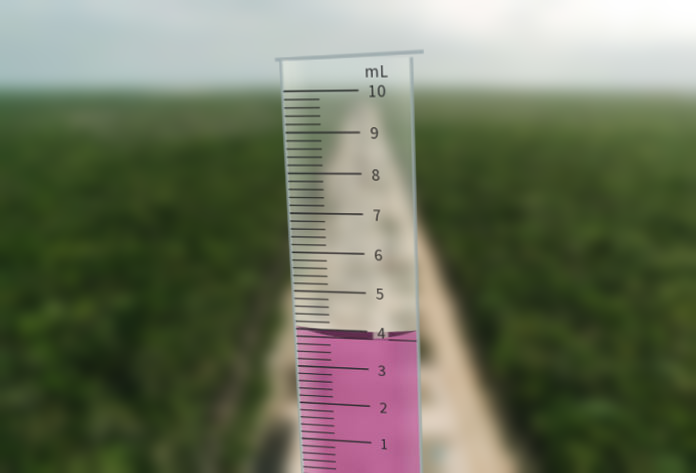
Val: 3.8
